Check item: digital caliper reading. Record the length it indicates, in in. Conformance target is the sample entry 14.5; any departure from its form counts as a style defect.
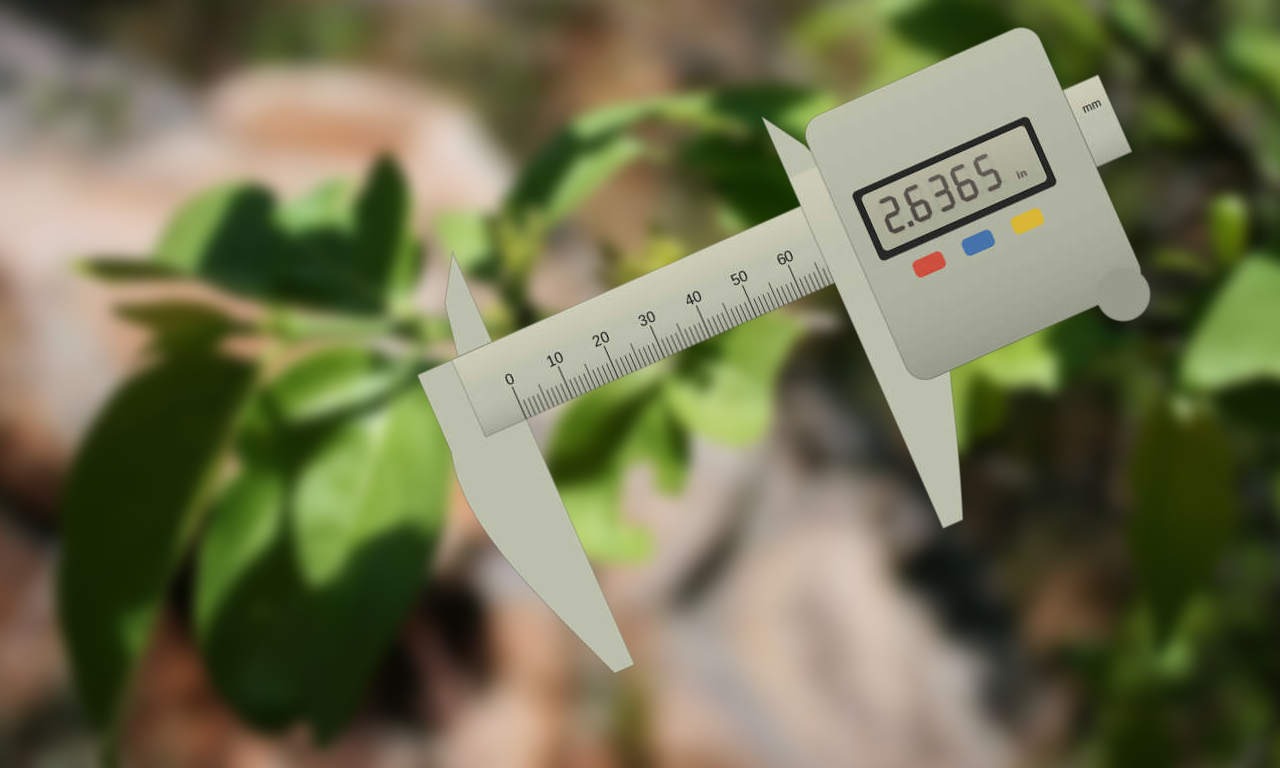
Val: 2.6365
